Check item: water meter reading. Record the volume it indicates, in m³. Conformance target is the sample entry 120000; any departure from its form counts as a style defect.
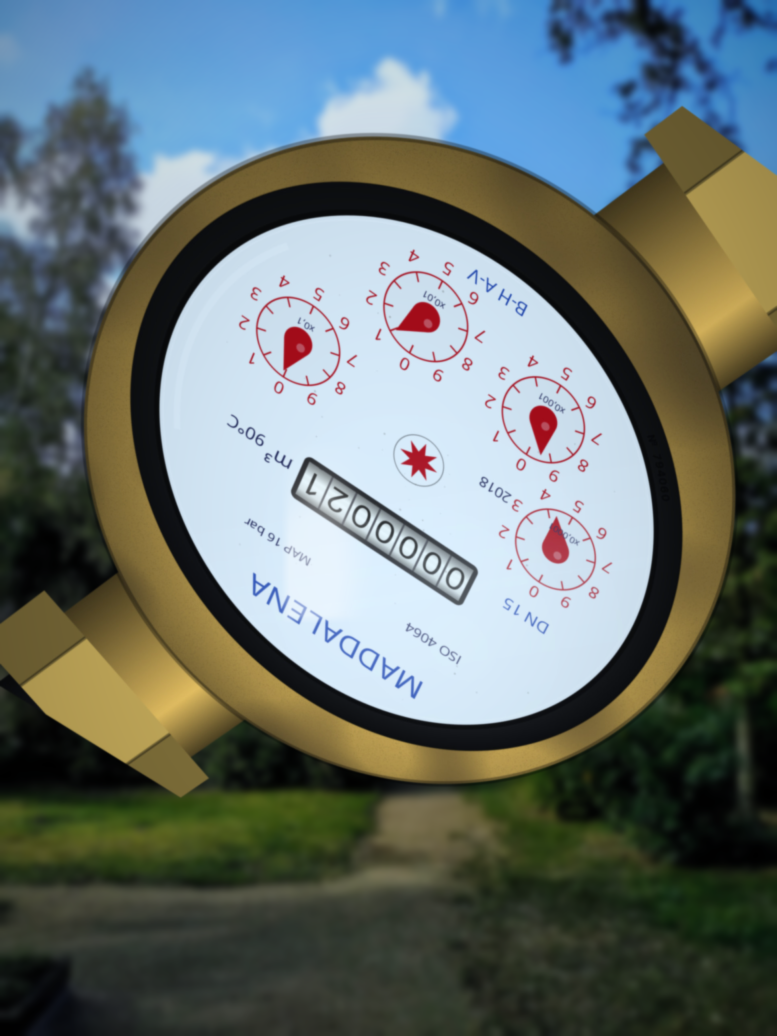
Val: 21.0094
